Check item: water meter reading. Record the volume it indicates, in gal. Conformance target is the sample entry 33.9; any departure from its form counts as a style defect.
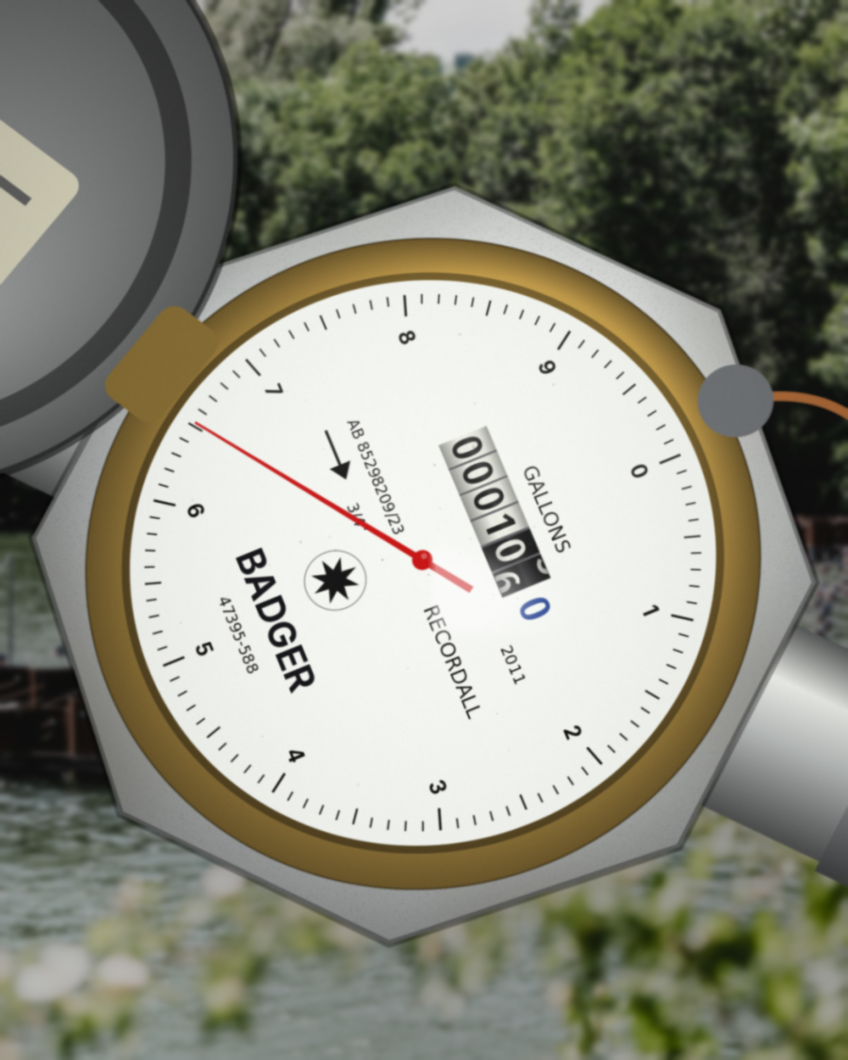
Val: 1056.5
